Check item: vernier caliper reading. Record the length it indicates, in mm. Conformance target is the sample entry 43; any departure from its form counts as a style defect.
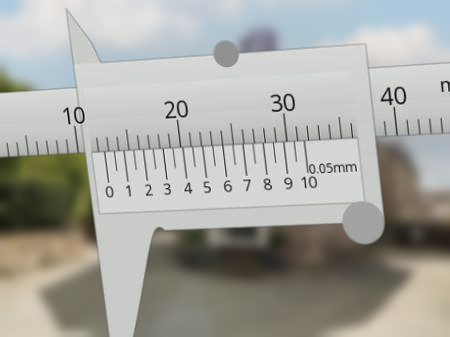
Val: 12.6
